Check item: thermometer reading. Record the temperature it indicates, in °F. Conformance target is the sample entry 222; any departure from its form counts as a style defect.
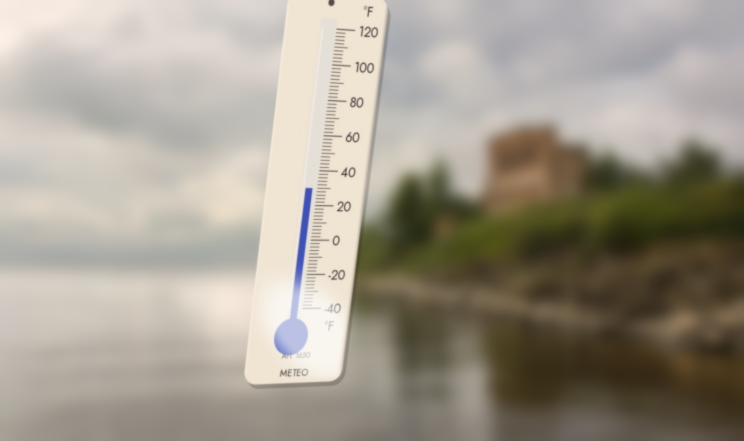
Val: 30
